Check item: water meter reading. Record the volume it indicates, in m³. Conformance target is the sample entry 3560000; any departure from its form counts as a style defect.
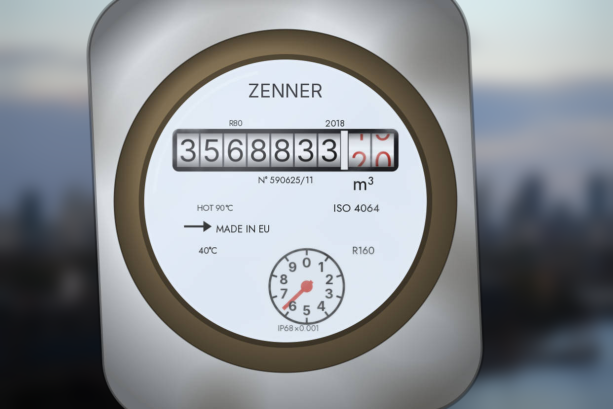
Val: 3568833.196
